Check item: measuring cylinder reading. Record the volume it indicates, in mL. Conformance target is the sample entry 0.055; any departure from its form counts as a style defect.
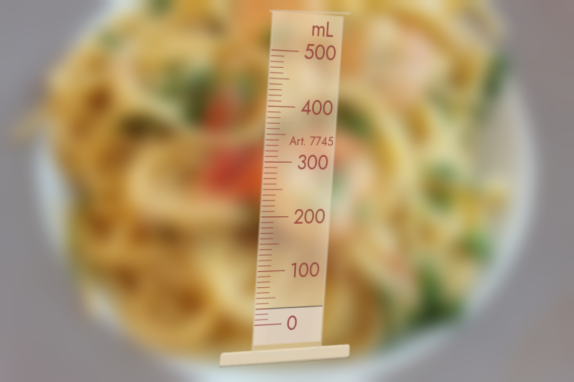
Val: 30
